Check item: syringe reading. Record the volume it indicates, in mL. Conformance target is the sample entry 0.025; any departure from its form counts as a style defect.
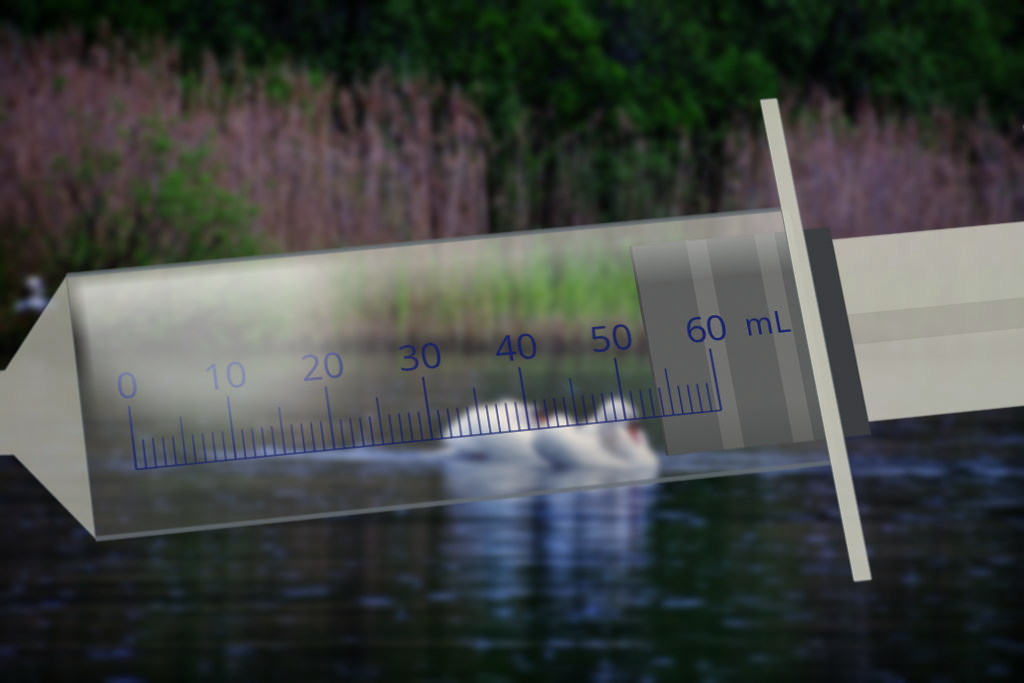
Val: 53.5
